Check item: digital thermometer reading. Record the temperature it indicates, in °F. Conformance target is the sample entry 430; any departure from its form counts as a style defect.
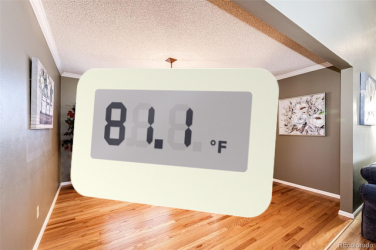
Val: 81.1
